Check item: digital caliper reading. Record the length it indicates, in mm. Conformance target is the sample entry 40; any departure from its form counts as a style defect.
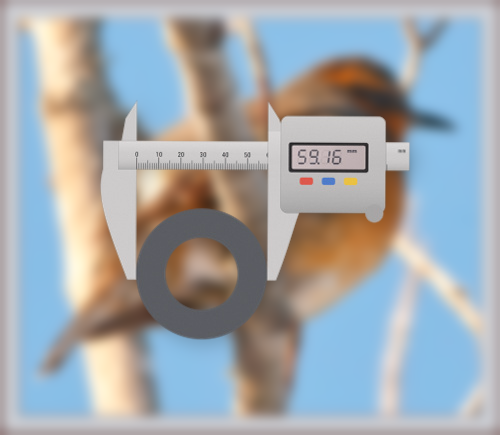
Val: 59.16
